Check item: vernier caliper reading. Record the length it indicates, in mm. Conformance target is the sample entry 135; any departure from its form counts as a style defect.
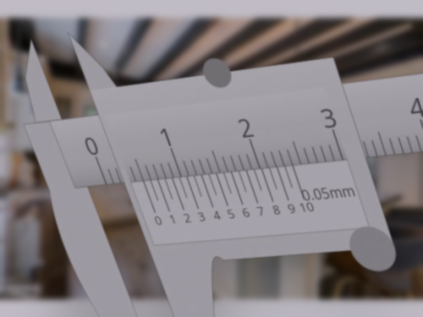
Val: 5.0
